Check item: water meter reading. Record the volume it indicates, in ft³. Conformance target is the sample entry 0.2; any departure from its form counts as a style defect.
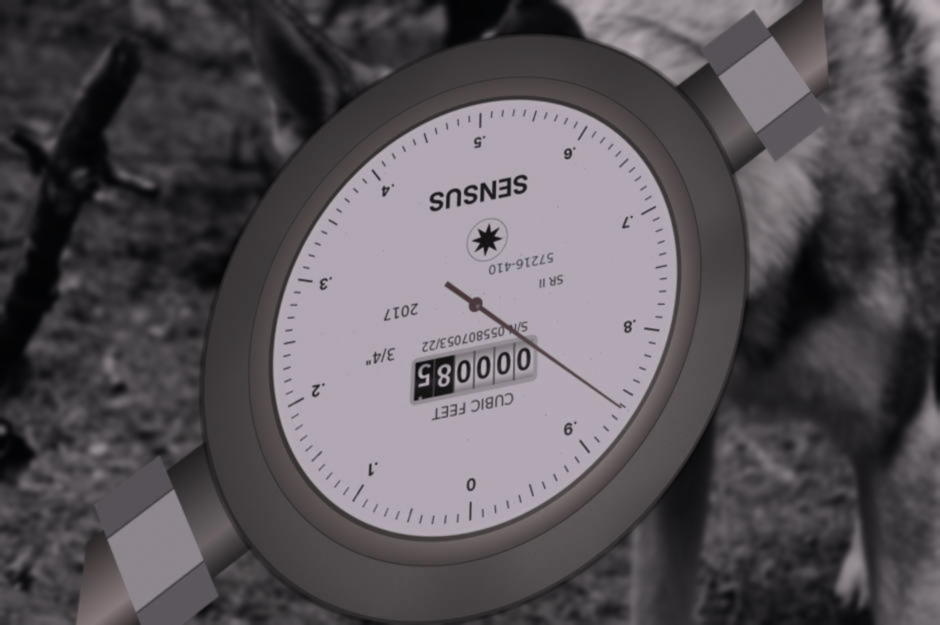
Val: 84.86
